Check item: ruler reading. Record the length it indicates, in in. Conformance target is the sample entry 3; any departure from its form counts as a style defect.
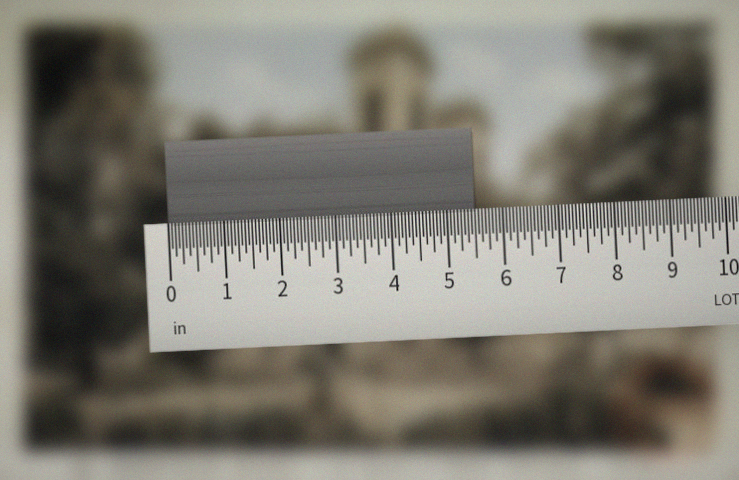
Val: 5.5
